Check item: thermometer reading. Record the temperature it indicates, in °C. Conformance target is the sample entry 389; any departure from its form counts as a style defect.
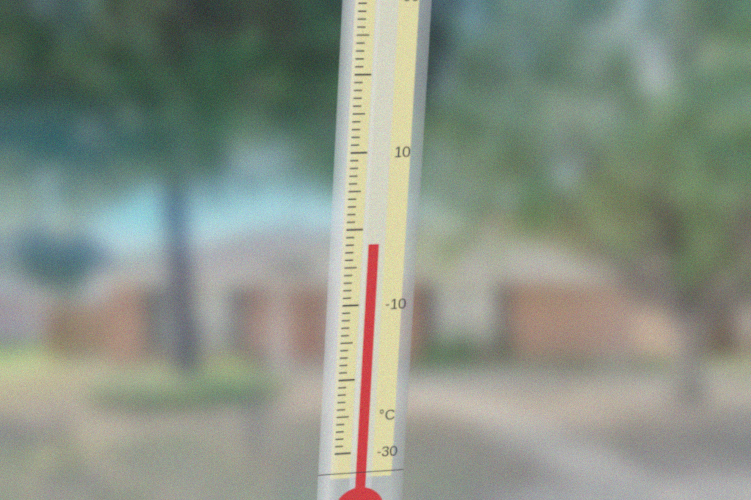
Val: -2
